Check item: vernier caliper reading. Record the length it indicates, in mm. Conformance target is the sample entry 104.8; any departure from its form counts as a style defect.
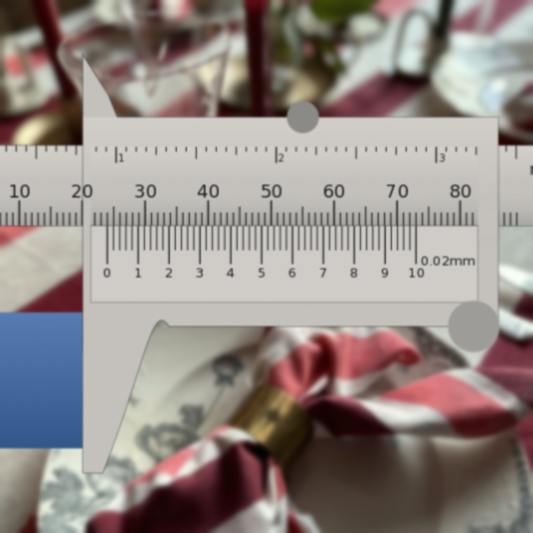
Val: 24.0
